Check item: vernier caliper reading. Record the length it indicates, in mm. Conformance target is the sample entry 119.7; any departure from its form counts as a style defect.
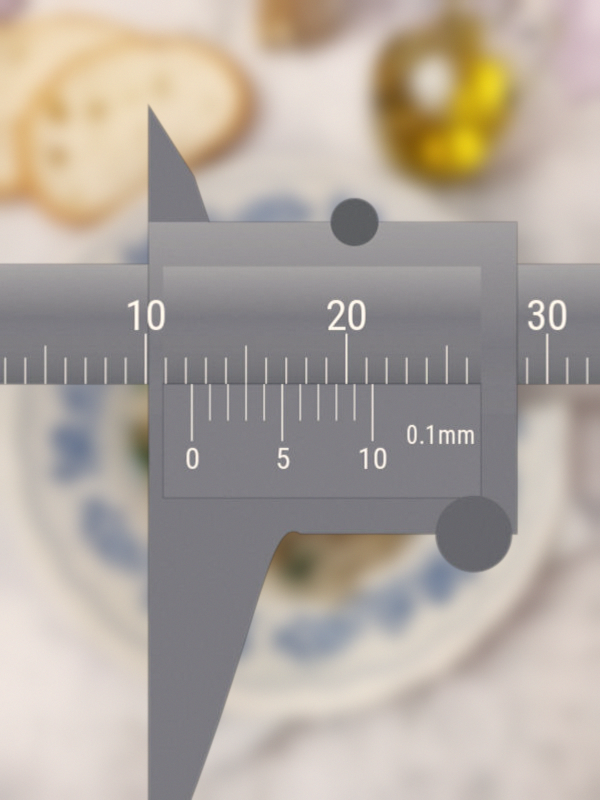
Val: 12.3
